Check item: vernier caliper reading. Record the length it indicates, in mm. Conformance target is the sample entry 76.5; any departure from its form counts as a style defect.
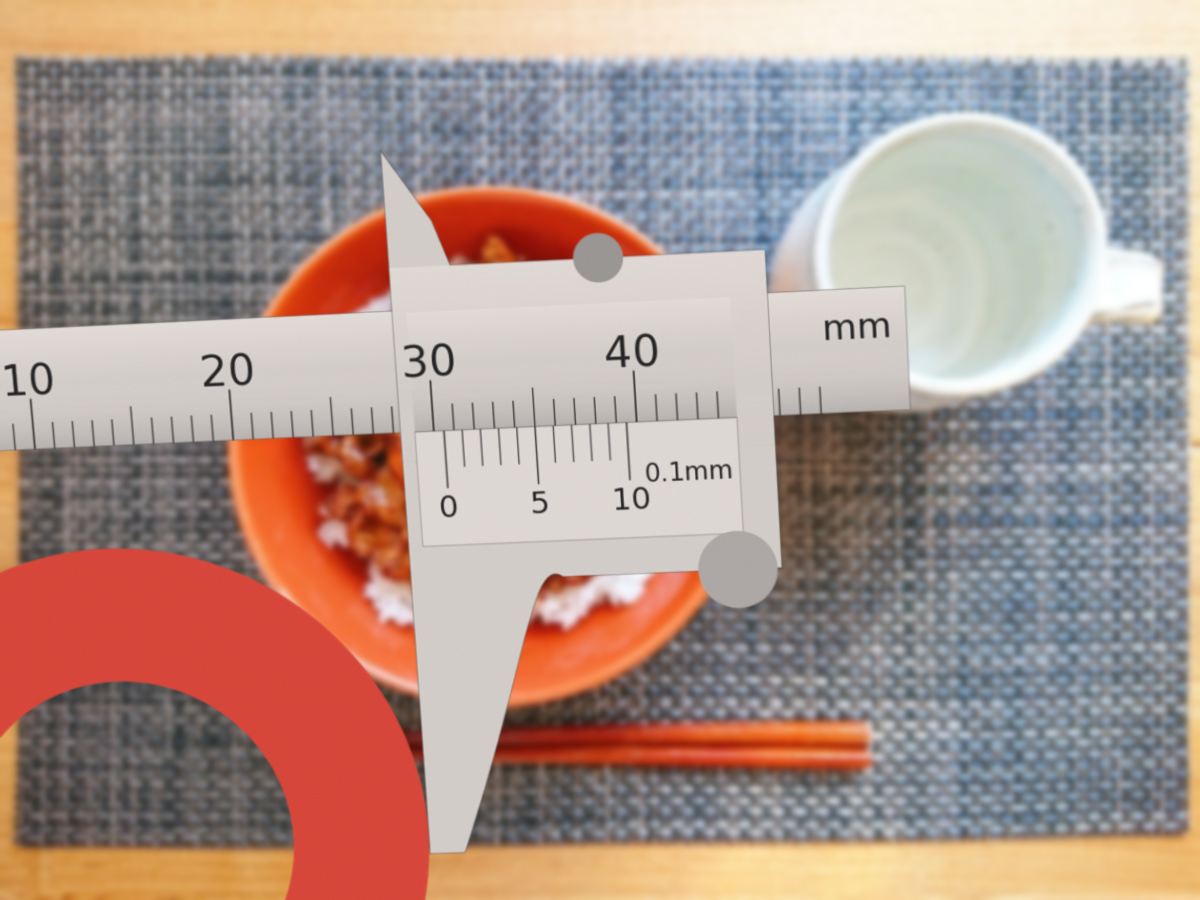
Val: 30.5
